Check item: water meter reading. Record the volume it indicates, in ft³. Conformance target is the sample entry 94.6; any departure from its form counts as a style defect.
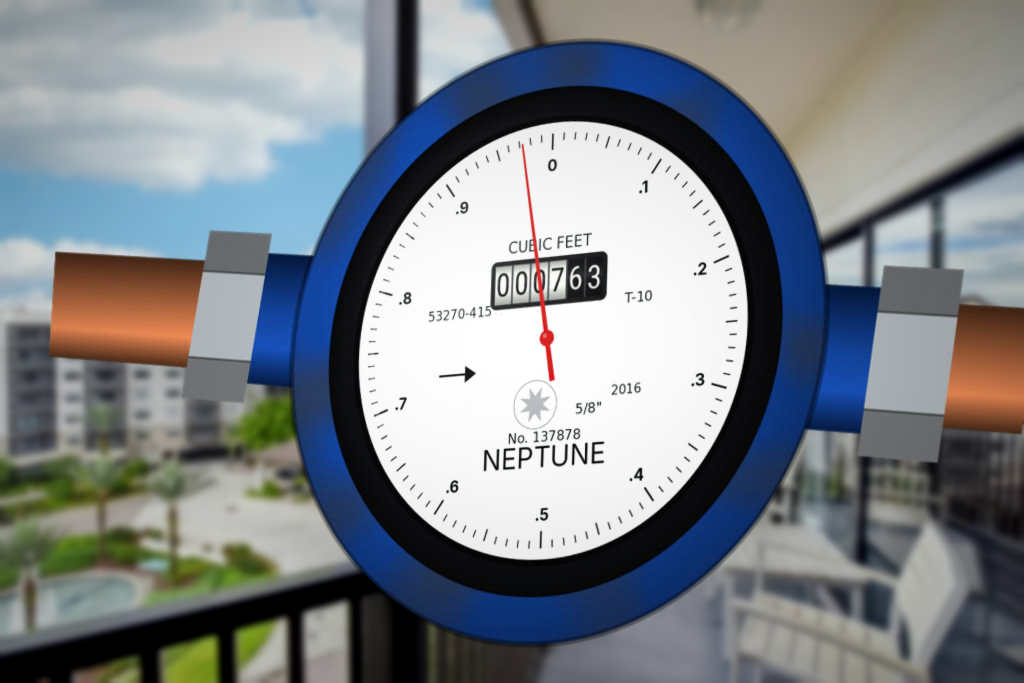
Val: 762.97
